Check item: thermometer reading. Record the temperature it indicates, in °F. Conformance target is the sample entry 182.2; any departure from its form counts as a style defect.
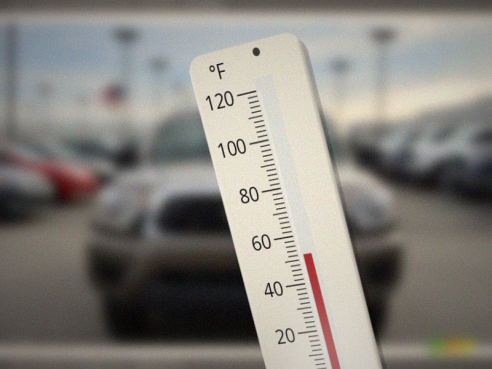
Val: 52
